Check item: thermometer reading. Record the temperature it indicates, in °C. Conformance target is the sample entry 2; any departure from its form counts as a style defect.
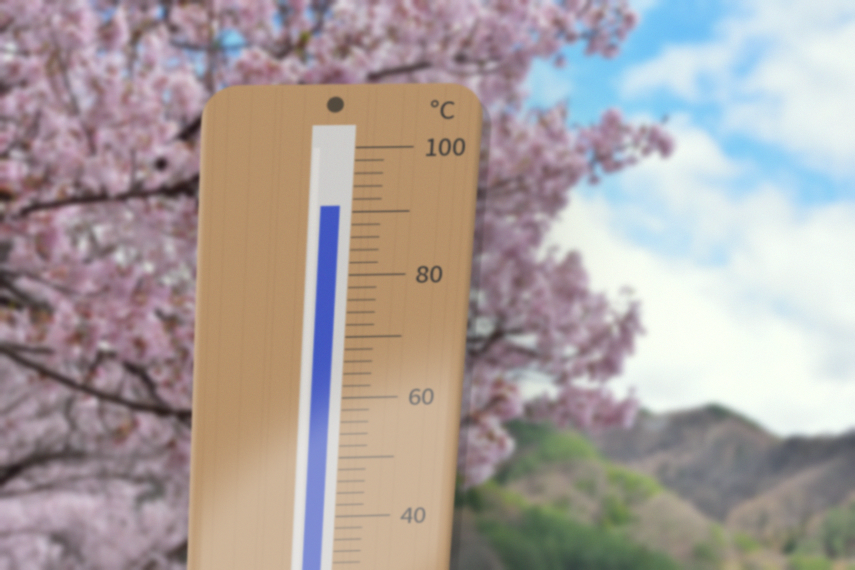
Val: 91
